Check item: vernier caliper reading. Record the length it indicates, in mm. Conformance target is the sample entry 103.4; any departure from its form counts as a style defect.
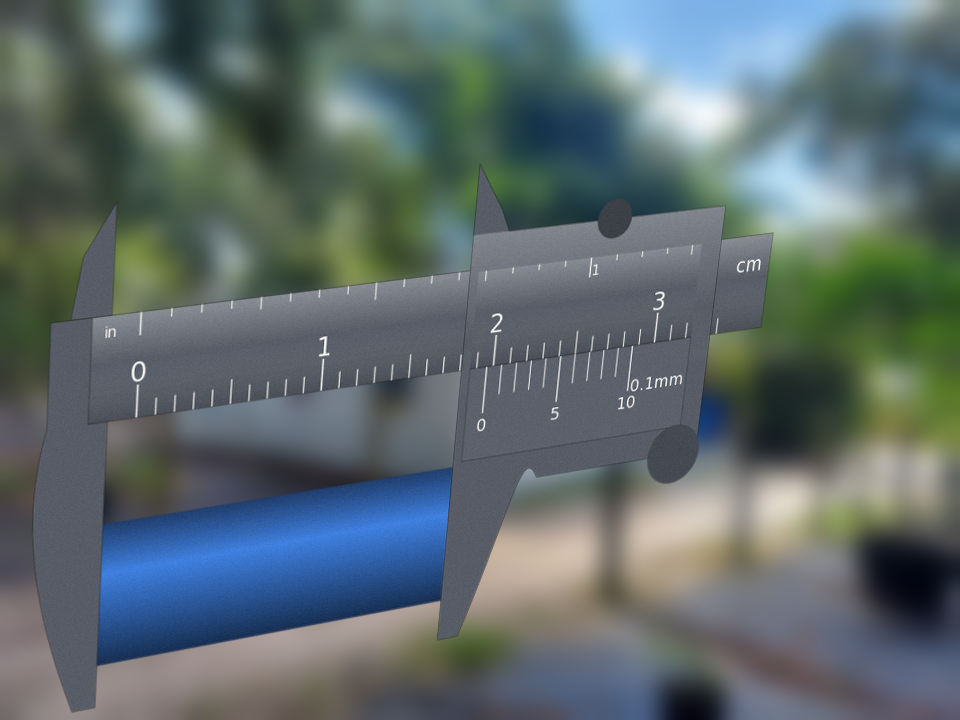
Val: 19.6
